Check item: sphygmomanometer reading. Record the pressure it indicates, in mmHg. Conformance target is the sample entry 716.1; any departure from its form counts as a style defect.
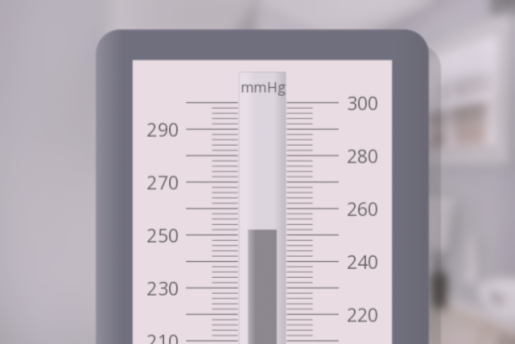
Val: 252
